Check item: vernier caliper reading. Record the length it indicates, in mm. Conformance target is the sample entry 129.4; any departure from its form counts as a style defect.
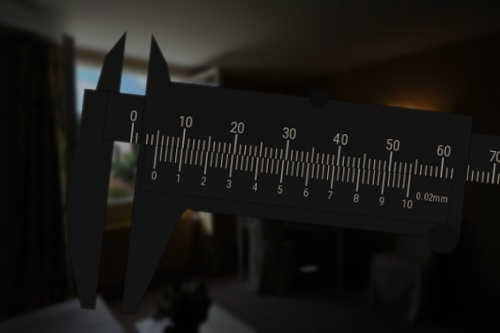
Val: 5.0
